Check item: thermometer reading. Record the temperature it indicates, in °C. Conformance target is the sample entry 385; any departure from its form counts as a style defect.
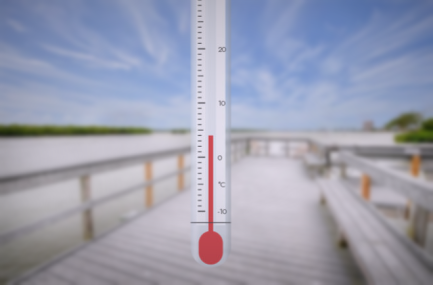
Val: 4
